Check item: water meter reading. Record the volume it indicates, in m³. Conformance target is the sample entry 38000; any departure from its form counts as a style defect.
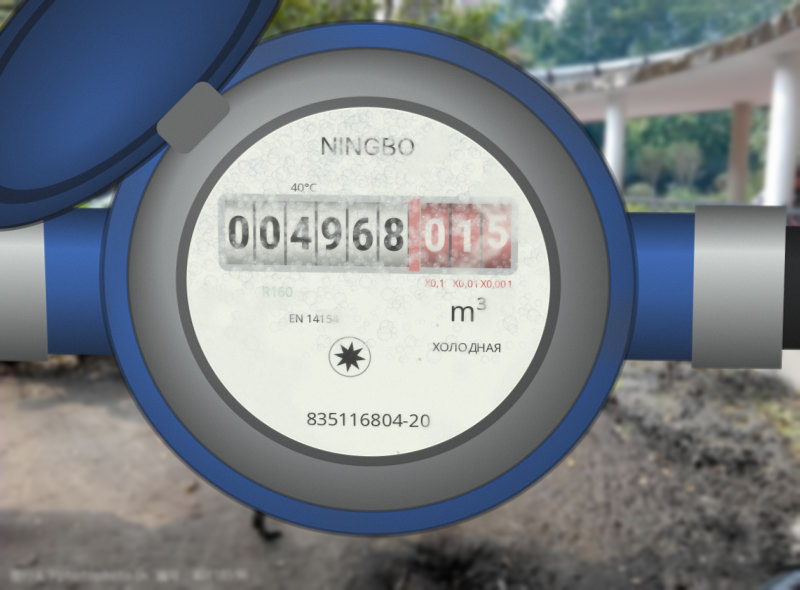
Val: 4968.015
